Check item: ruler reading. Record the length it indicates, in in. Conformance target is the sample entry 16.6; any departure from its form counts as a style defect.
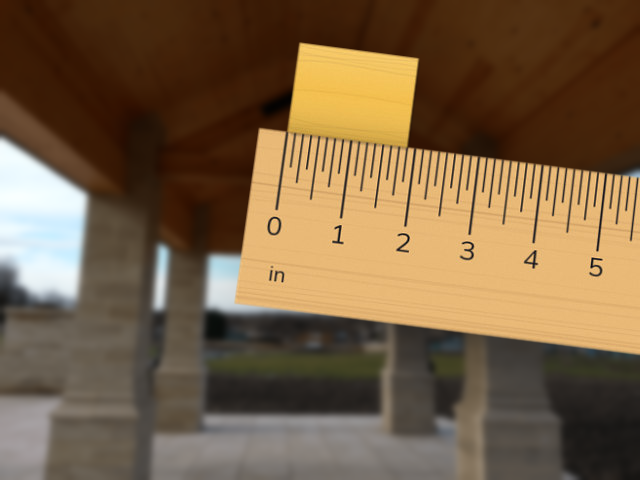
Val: 1.875
